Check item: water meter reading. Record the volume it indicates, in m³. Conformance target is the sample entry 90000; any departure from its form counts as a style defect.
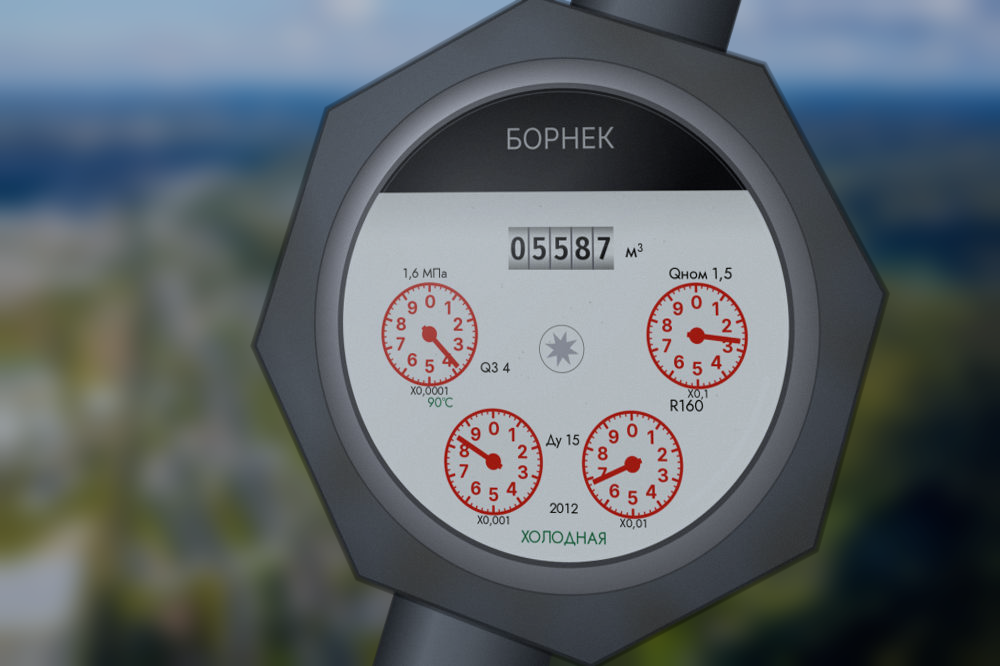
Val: 5587.2683
